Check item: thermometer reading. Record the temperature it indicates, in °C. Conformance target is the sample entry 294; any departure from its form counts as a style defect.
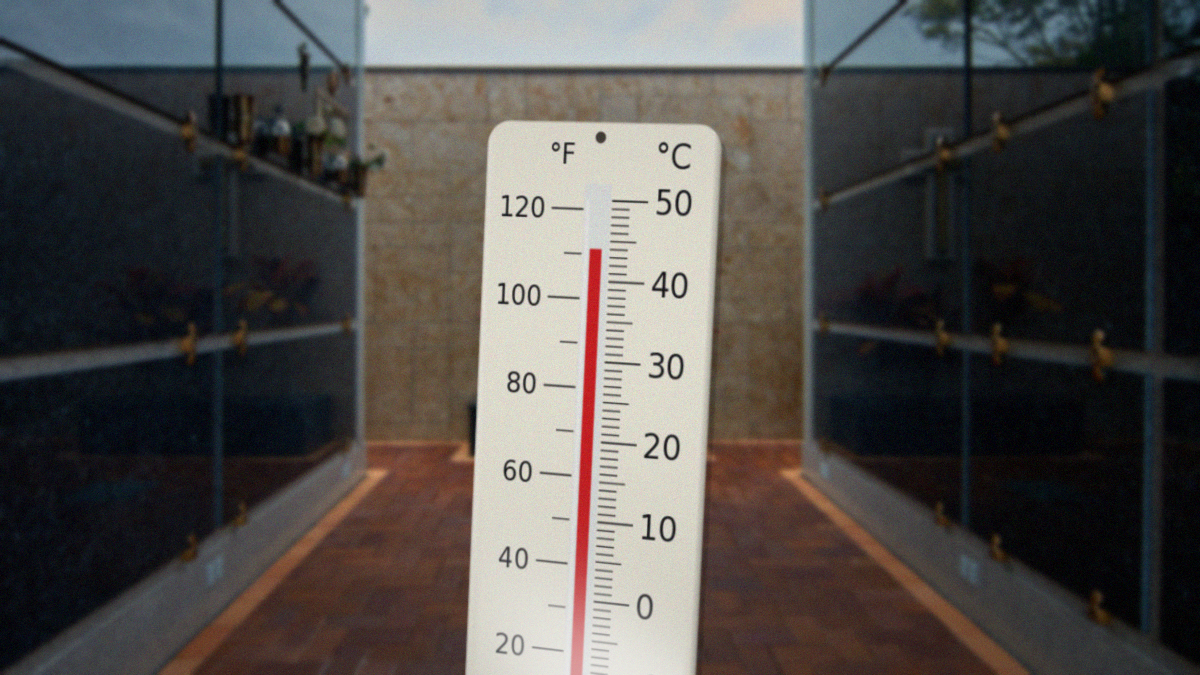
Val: 44
